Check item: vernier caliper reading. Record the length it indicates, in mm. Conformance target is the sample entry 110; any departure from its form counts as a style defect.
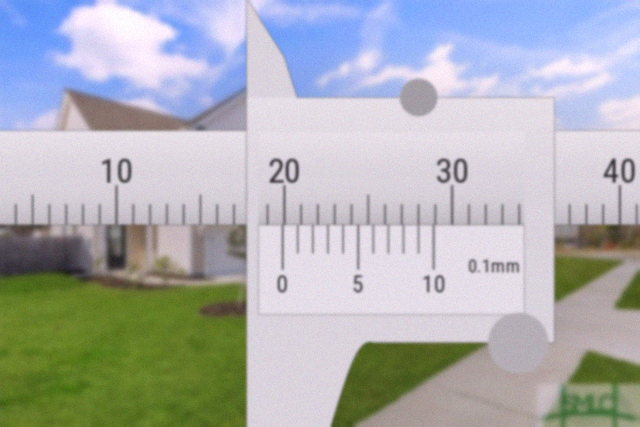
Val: 19.9
